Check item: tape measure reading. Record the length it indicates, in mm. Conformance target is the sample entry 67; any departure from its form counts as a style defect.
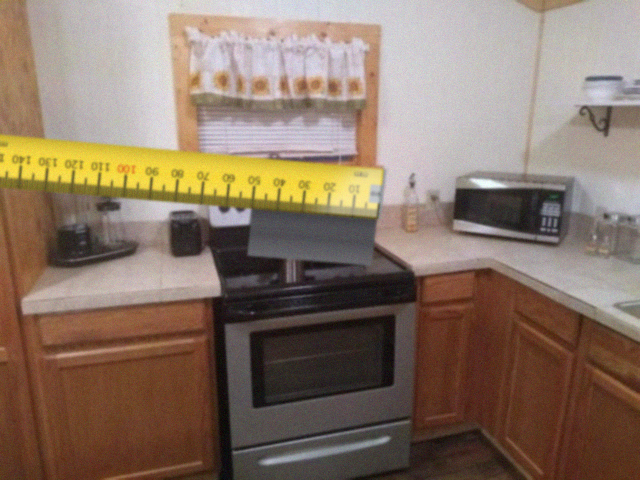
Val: 50
